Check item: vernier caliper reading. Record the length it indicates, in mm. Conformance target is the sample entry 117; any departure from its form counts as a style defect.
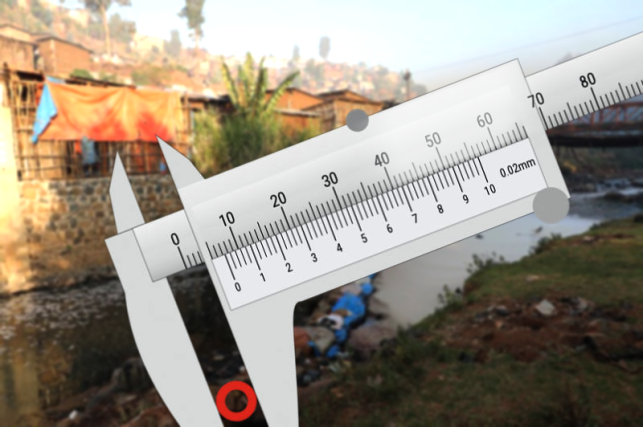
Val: 7.4
